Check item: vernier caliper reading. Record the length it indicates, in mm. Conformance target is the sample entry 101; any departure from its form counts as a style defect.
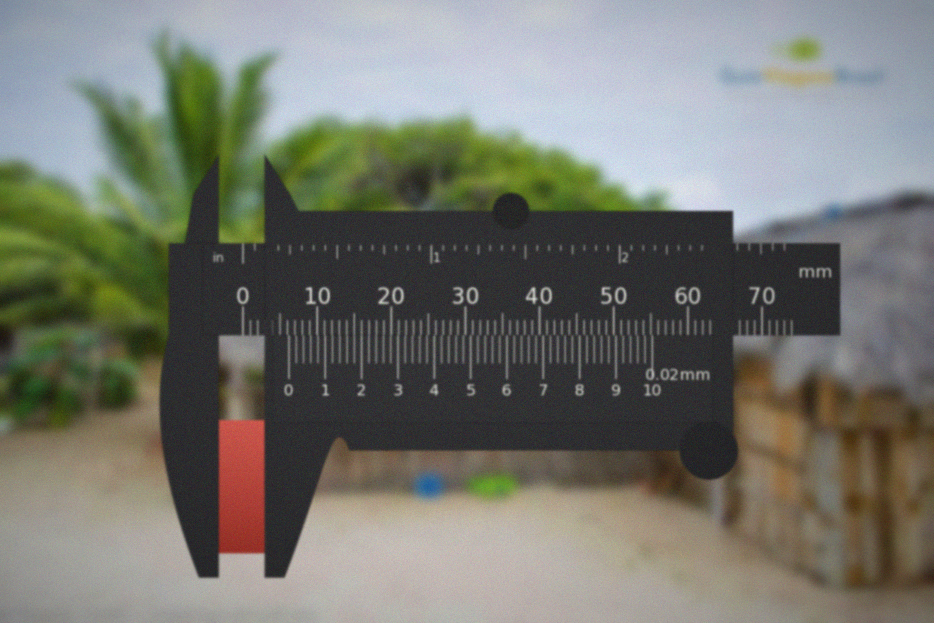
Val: 6.2
